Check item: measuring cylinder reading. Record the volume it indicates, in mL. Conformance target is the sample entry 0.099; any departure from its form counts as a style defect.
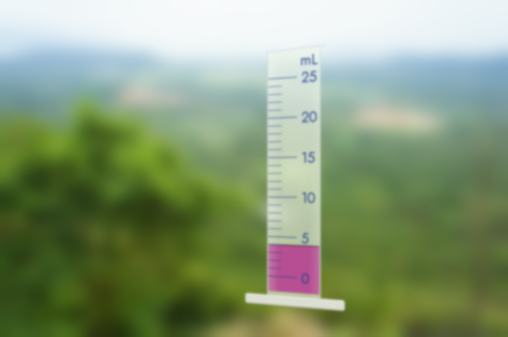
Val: 4
